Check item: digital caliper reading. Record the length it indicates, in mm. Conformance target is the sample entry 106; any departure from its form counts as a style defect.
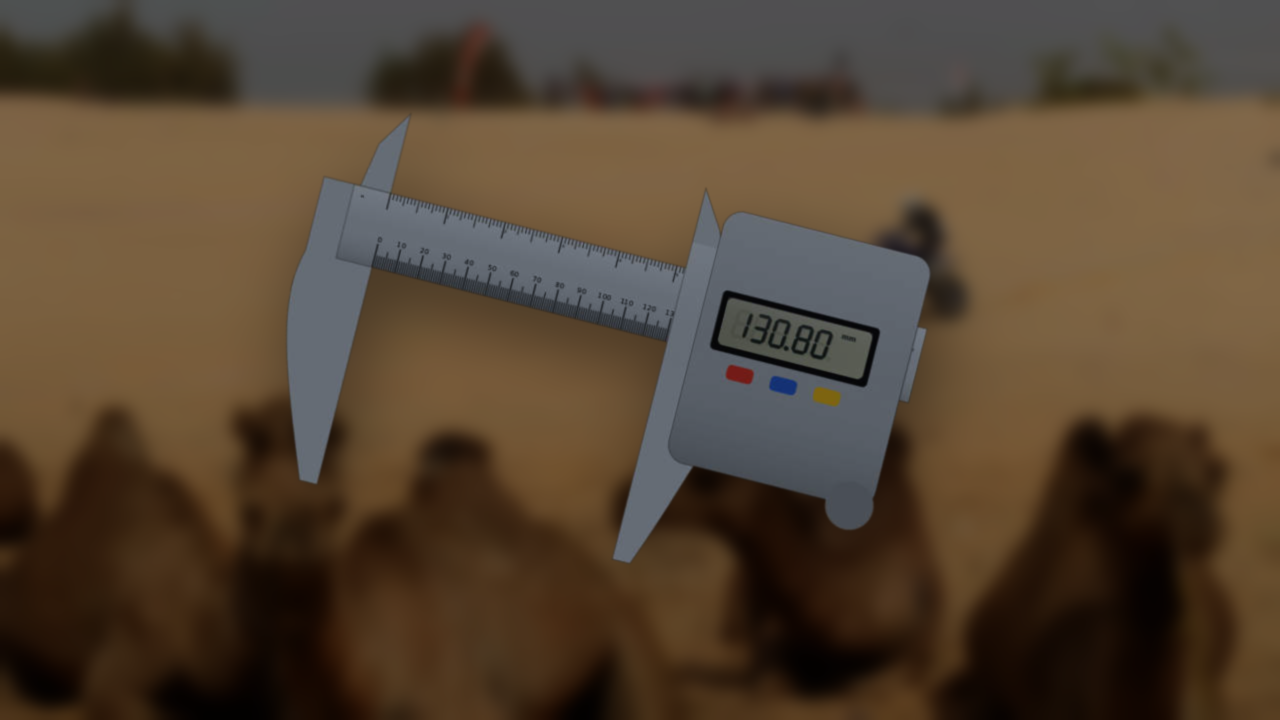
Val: 130.80
